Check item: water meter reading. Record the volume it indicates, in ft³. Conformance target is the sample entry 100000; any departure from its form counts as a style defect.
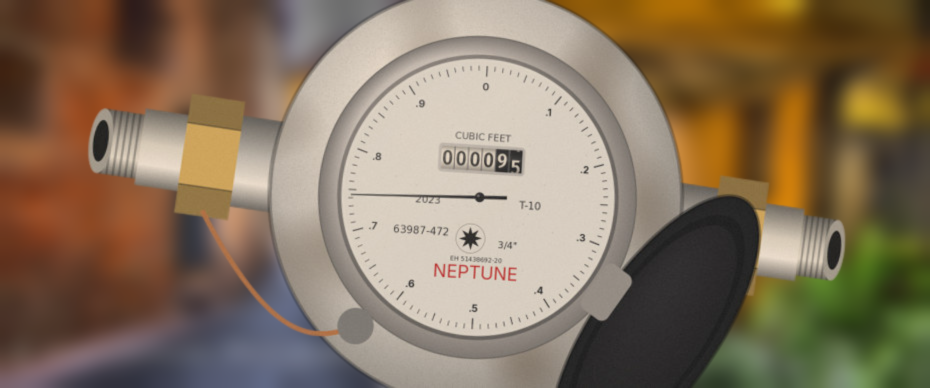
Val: 94.74
